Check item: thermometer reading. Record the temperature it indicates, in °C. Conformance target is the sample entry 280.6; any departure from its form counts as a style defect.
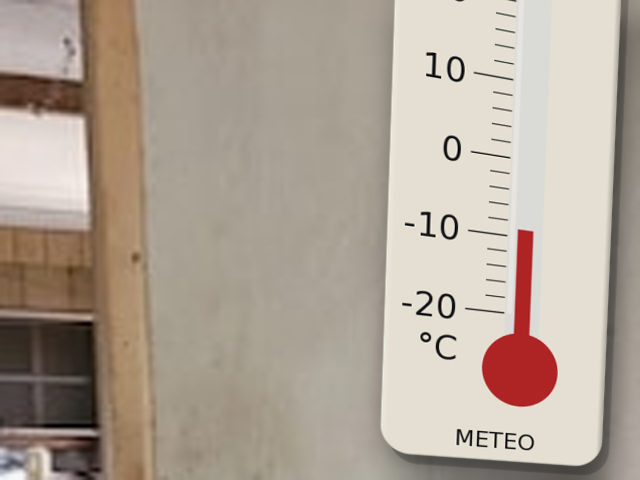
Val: -9
